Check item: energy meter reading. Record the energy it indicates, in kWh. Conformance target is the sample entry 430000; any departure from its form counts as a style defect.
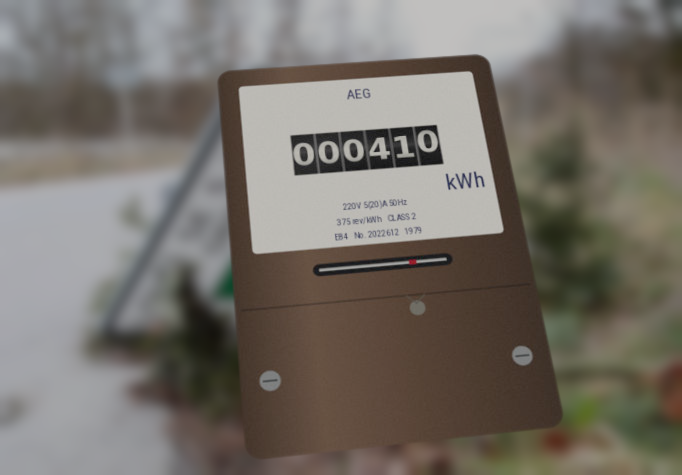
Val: 410
